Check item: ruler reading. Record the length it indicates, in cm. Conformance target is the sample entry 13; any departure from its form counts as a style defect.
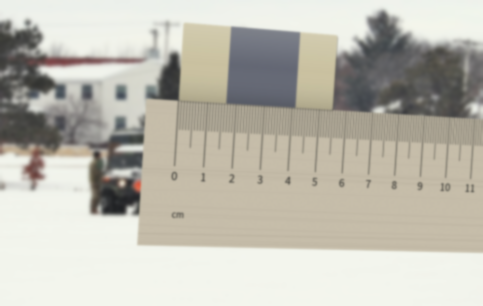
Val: 5.5
